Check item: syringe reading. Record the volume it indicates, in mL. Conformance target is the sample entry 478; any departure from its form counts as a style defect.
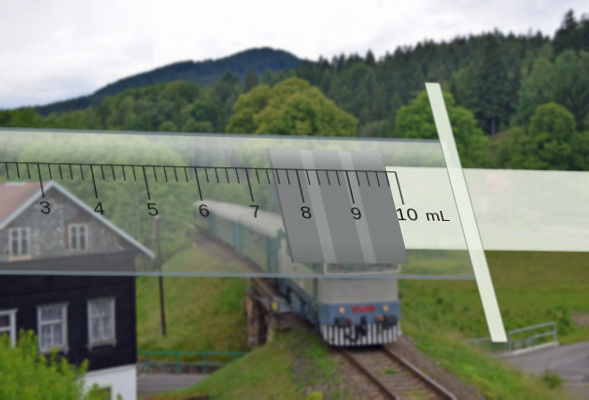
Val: 7.5
